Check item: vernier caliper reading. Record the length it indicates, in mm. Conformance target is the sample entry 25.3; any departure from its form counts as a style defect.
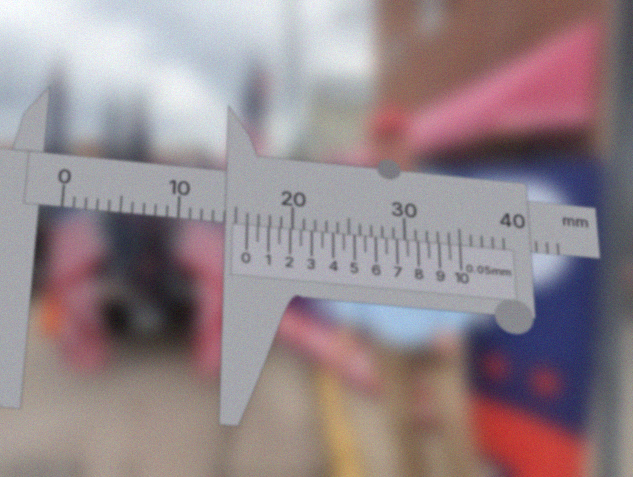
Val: 16.0
